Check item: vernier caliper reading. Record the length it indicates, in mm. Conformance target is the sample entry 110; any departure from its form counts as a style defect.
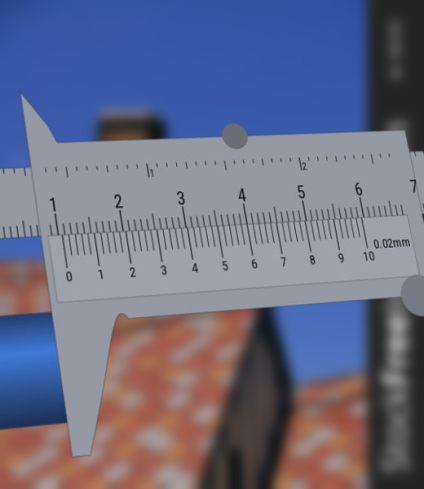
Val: 10.6
